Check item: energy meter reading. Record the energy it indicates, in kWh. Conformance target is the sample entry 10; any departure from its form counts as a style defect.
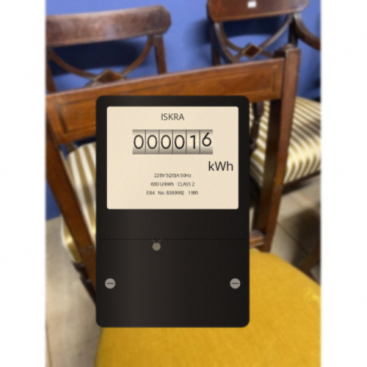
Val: 16
